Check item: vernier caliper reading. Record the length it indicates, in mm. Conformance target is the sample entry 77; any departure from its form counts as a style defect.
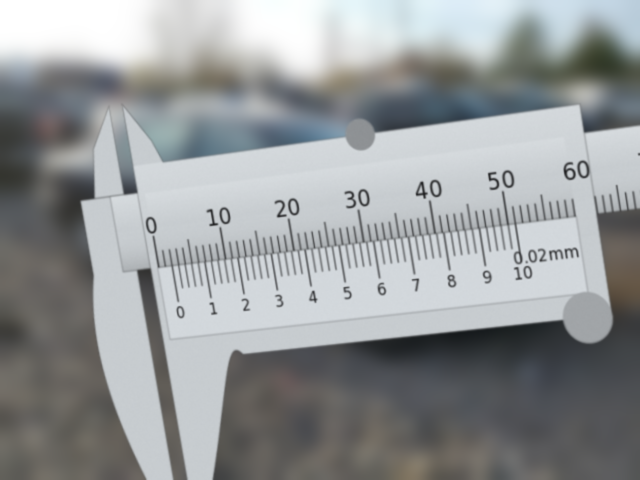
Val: 2.0
